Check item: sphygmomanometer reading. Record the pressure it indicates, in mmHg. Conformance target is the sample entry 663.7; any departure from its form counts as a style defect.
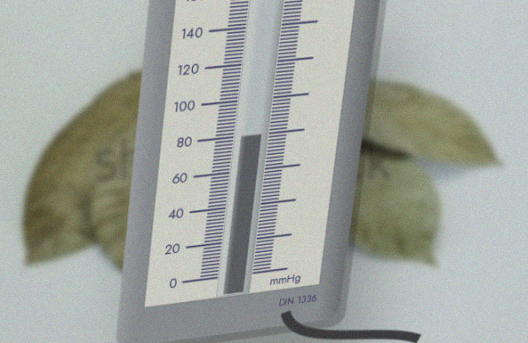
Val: 80
